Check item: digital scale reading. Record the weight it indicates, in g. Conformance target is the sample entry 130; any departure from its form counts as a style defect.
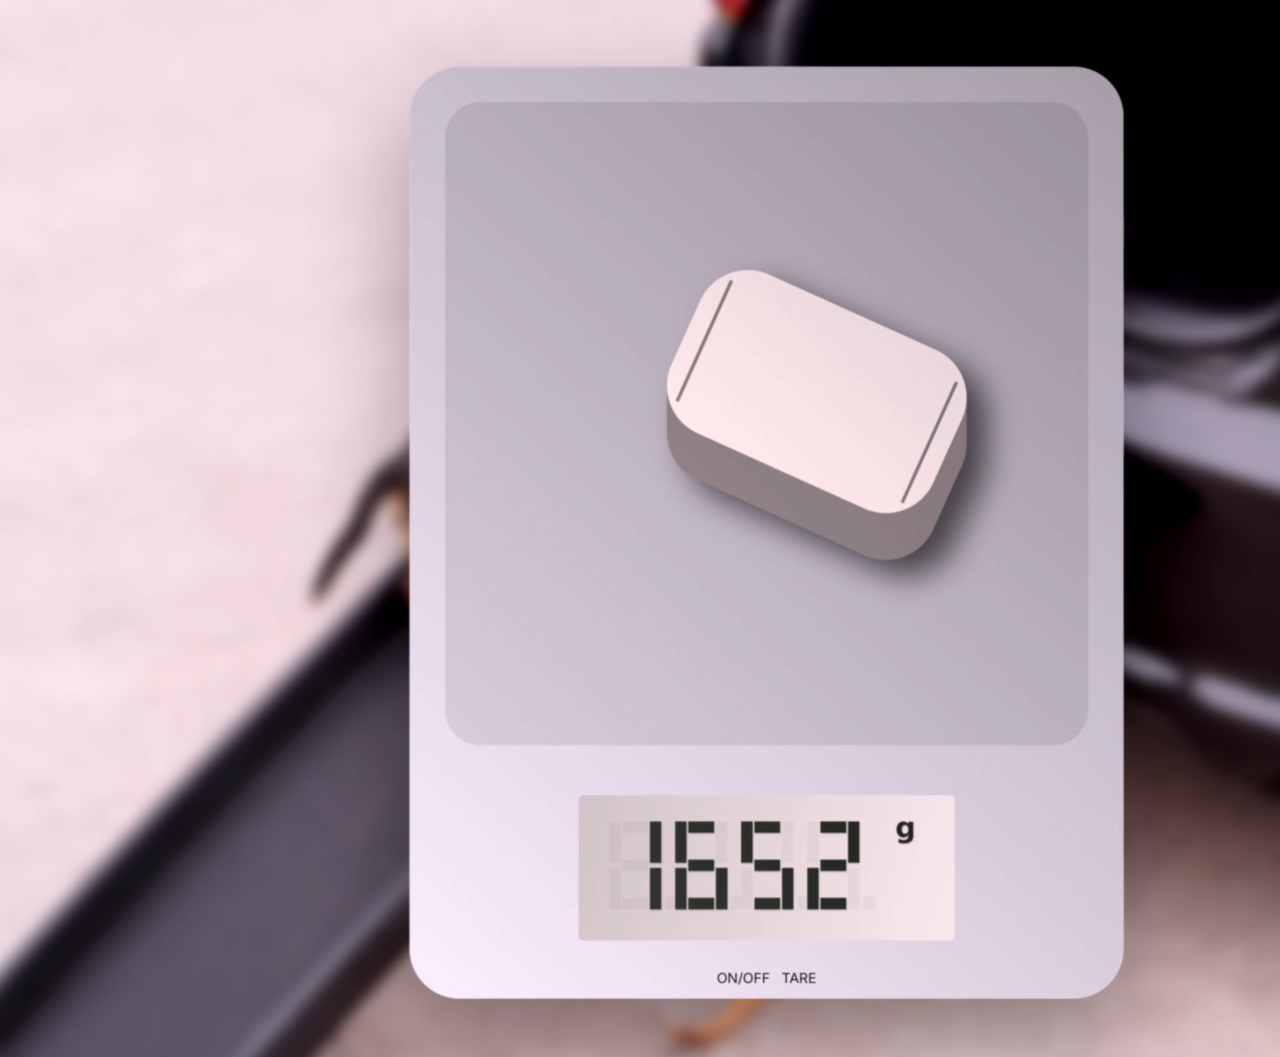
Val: 1652
